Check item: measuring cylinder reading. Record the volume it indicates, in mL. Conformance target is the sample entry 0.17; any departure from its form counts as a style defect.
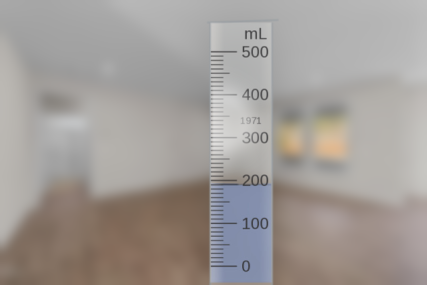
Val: 190
